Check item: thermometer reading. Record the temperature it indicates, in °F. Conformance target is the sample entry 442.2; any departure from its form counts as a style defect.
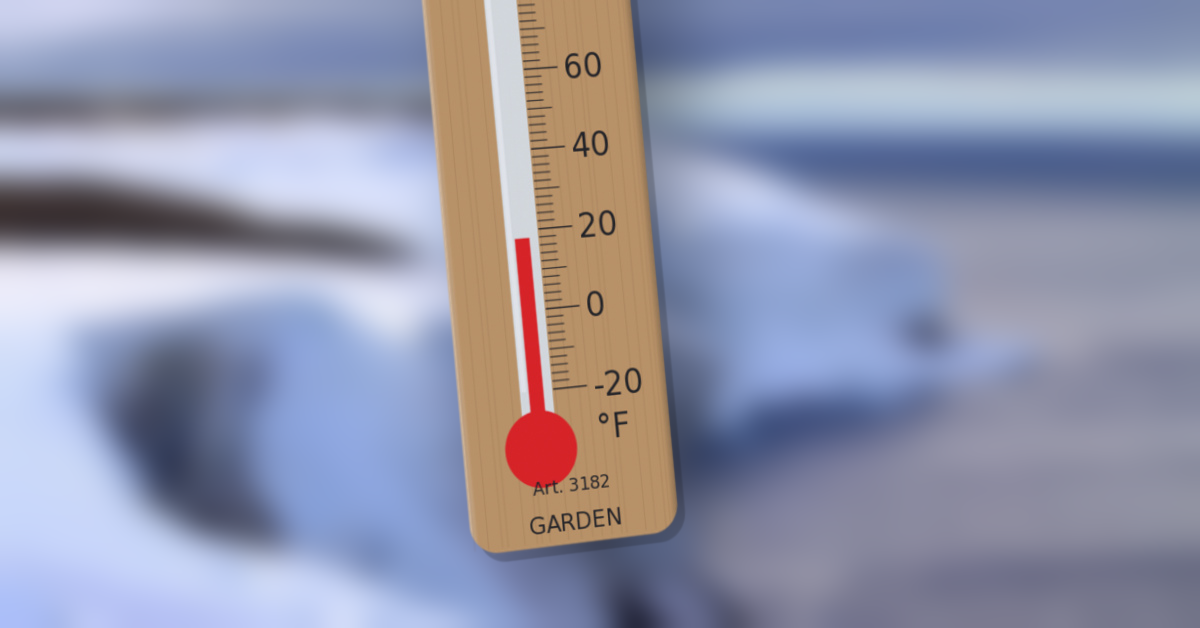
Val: 18
